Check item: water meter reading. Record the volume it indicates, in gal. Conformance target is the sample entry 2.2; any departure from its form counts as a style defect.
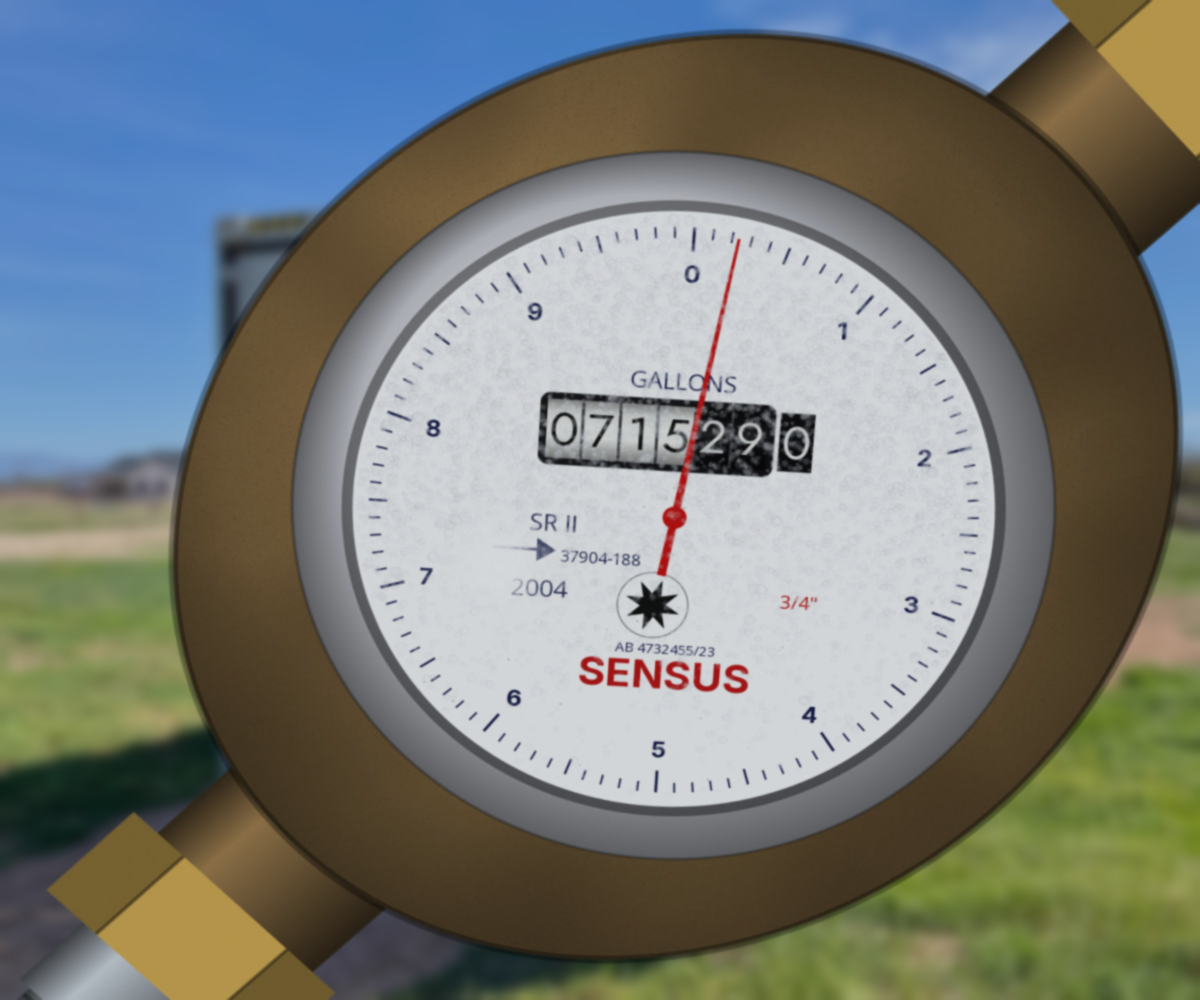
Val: 715290.2
